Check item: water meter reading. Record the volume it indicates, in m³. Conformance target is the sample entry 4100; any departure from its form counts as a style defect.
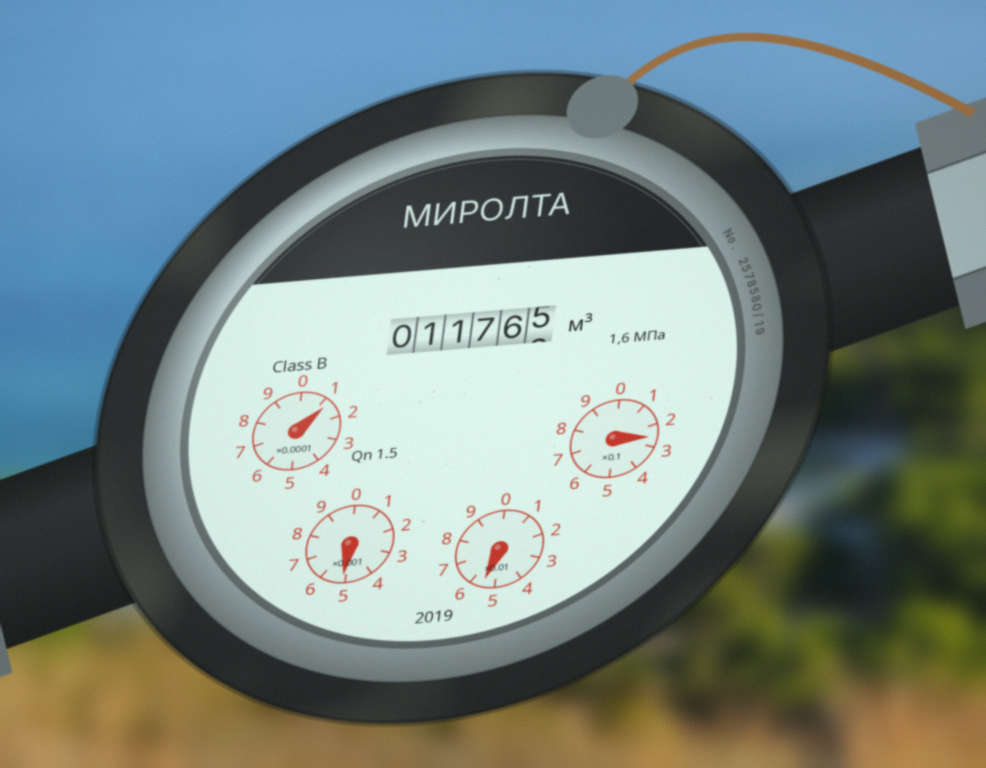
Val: 11765.2551
